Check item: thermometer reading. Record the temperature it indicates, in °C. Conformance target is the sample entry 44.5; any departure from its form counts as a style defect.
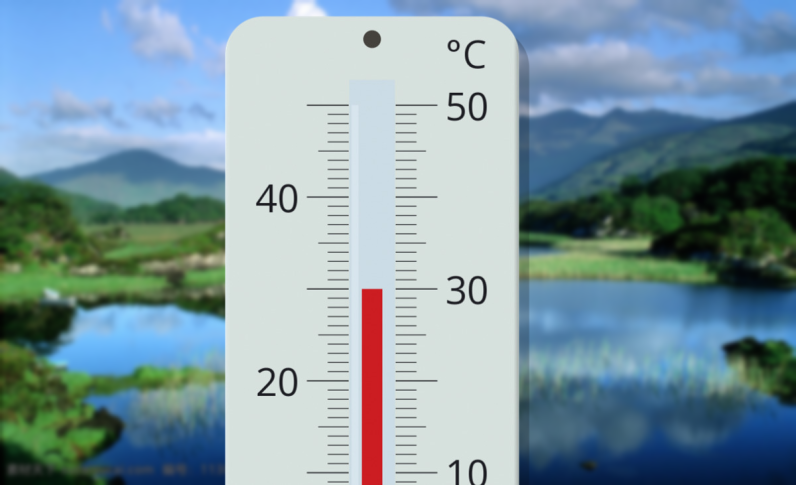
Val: 30
